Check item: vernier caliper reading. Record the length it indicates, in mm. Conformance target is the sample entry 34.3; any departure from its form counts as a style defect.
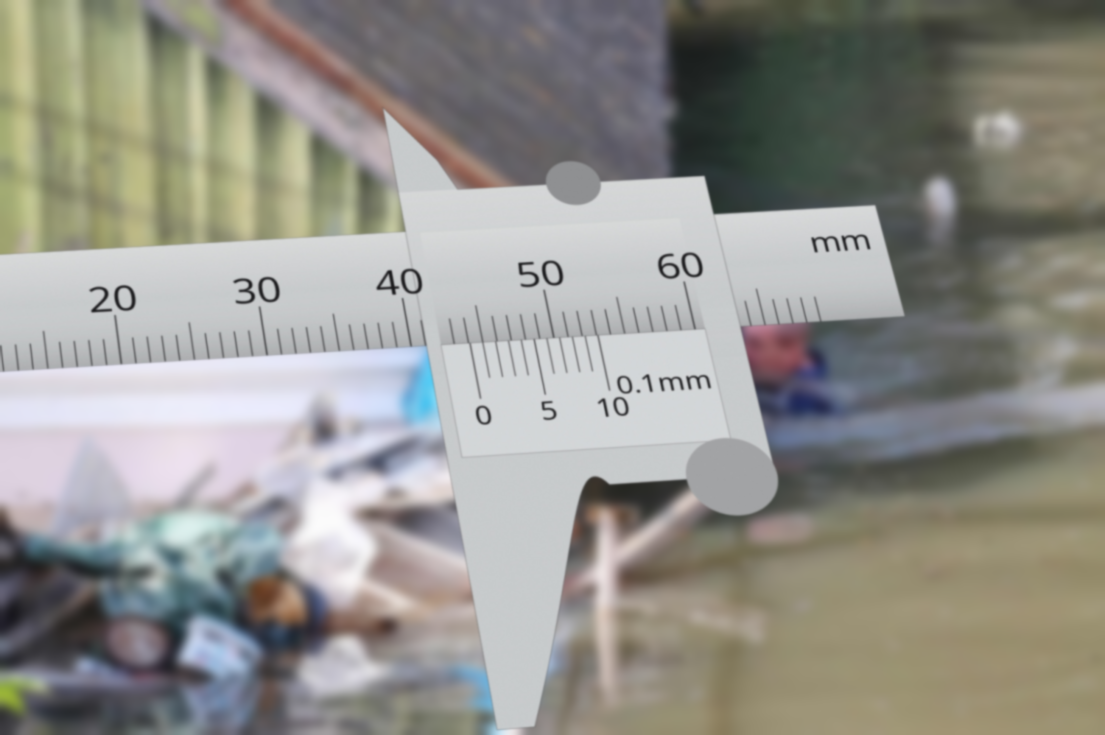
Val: 44.1
